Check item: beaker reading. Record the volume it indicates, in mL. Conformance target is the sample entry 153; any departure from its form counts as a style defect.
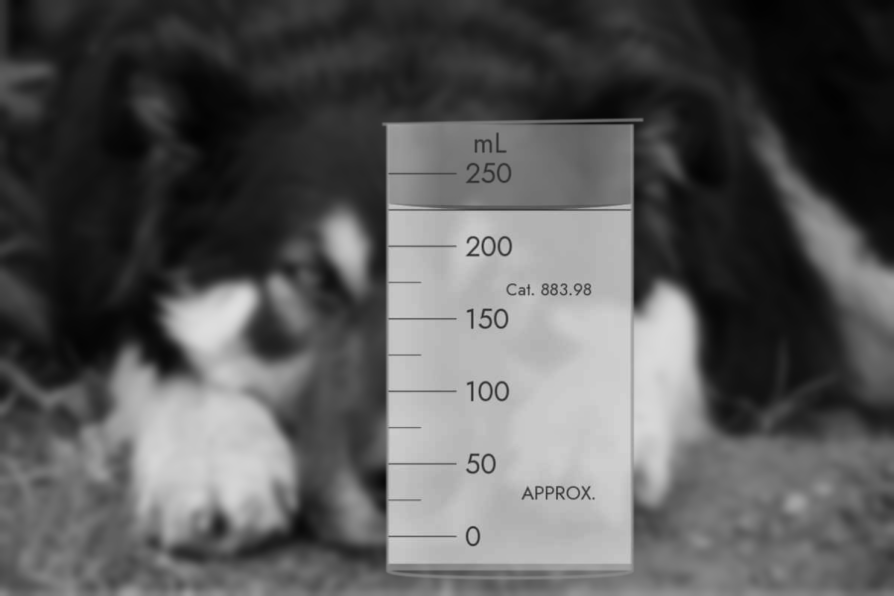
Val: 225
